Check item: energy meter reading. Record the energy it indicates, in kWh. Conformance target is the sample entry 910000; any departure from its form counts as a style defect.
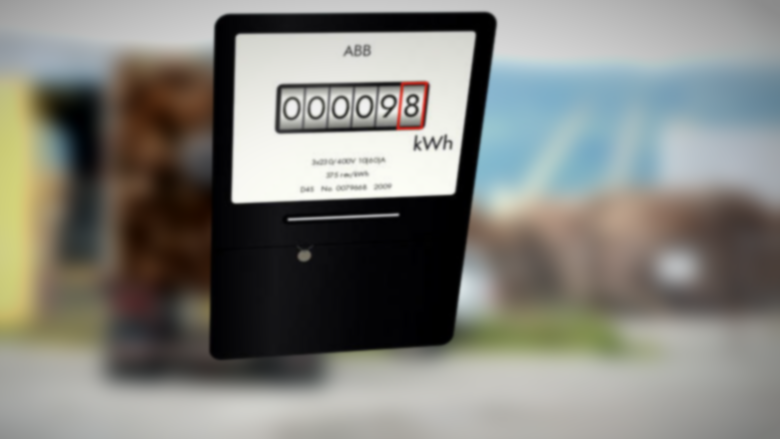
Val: 9.8
